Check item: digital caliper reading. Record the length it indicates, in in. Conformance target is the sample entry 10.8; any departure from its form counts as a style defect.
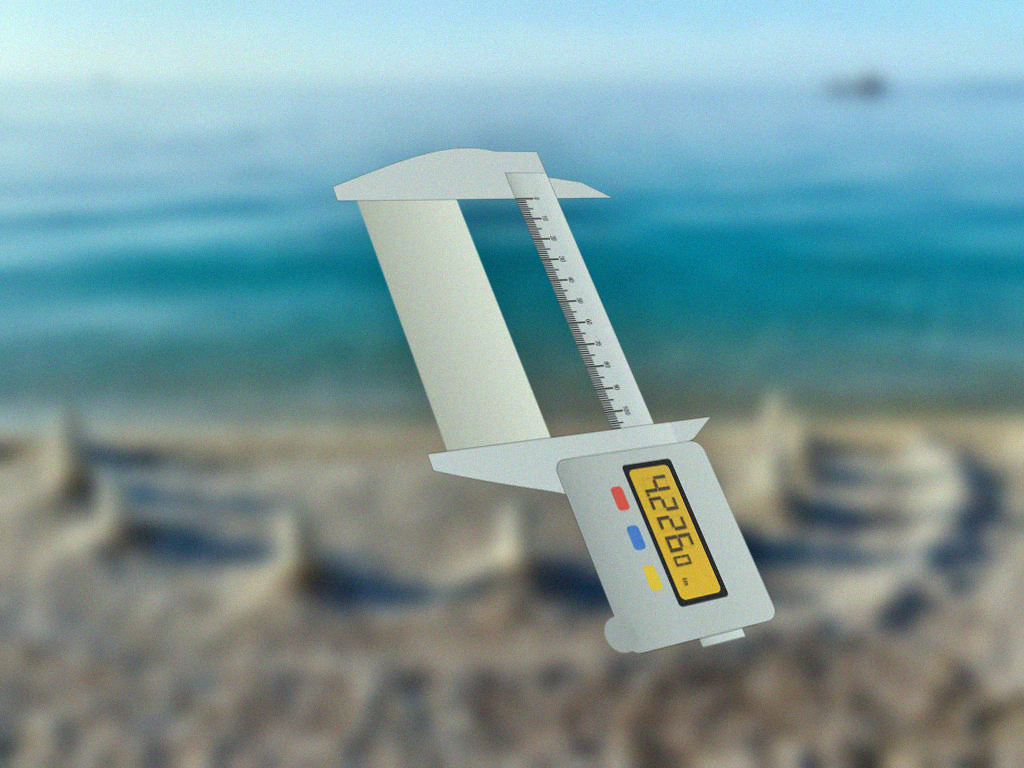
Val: 4.2260
